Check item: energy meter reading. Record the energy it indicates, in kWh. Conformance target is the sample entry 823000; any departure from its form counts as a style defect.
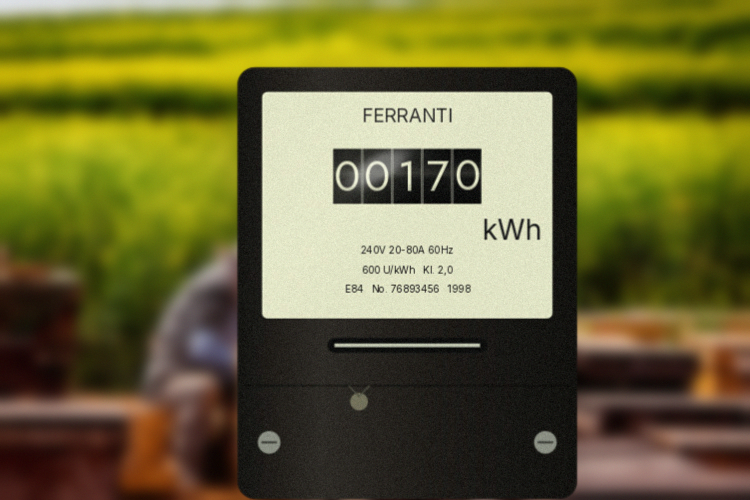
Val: 170
